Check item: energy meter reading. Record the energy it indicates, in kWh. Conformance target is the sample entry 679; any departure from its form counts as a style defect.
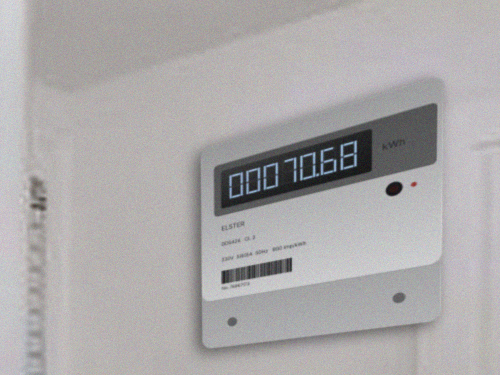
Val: 70.68
